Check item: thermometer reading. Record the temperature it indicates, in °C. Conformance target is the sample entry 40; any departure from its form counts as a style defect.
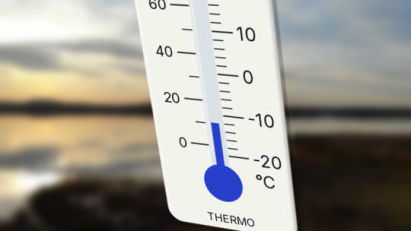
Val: -12
